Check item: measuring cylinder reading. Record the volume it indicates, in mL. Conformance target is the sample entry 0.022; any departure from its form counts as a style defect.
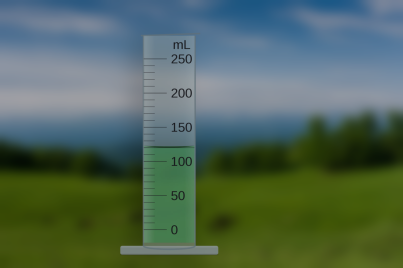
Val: 120
